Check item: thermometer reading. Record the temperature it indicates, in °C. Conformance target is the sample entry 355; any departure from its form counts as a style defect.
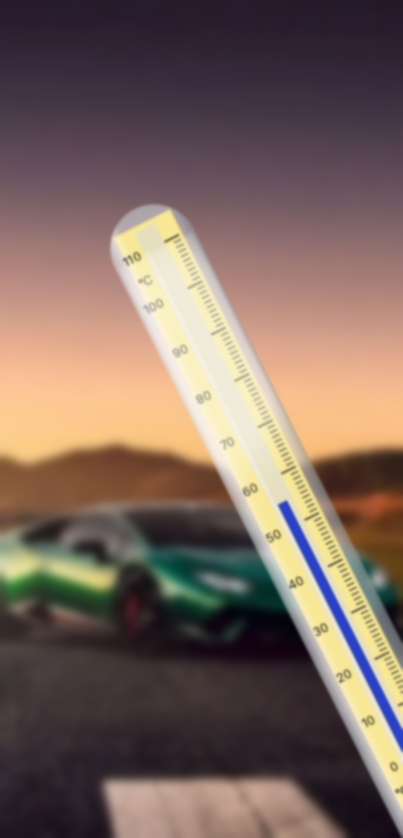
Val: 55
